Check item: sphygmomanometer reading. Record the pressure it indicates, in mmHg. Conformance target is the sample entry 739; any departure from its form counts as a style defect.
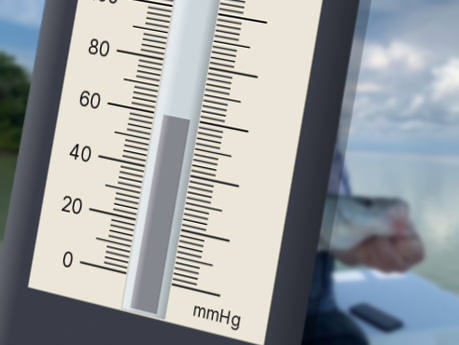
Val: 60
